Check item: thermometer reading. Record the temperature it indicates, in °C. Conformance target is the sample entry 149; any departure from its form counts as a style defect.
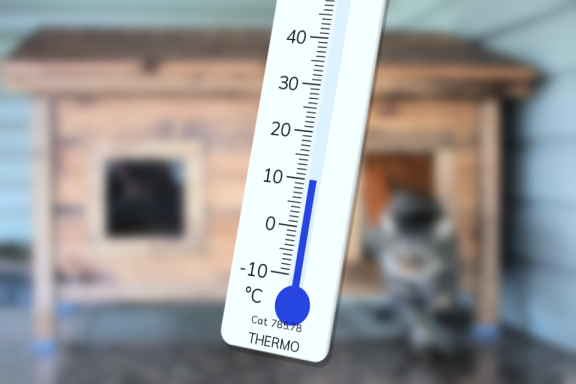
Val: 10
